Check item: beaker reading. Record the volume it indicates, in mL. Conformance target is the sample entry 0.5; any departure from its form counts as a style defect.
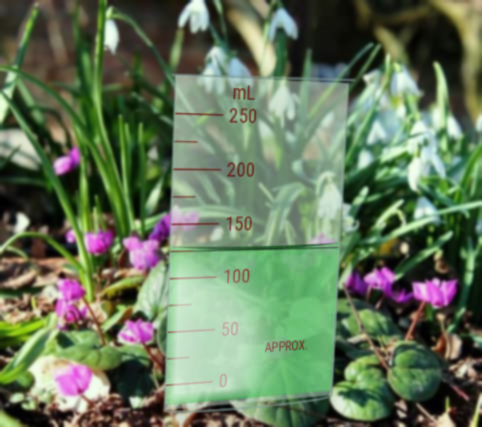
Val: 125
